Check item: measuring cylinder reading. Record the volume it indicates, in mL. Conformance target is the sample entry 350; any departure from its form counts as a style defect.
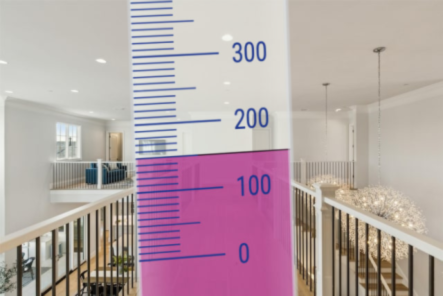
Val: 150
